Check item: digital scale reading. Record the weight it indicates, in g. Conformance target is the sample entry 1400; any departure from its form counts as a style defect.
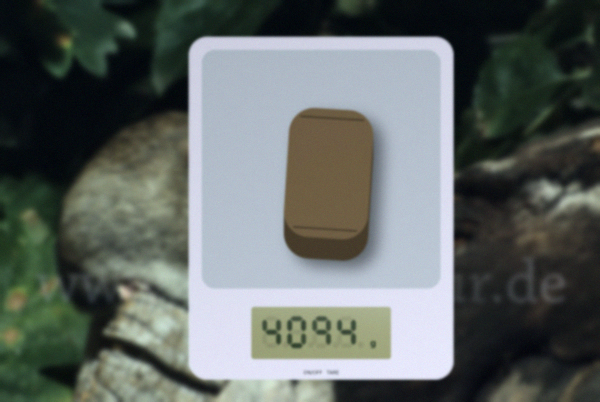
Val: 4094
